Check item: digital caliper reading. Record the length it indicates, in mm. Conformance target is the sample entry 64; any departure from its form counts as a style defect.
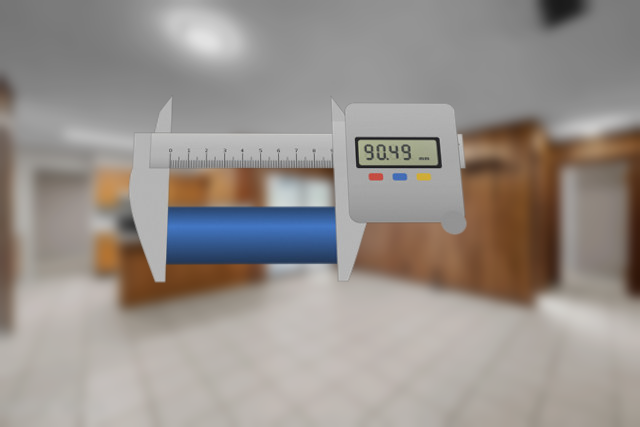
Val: 90.49
